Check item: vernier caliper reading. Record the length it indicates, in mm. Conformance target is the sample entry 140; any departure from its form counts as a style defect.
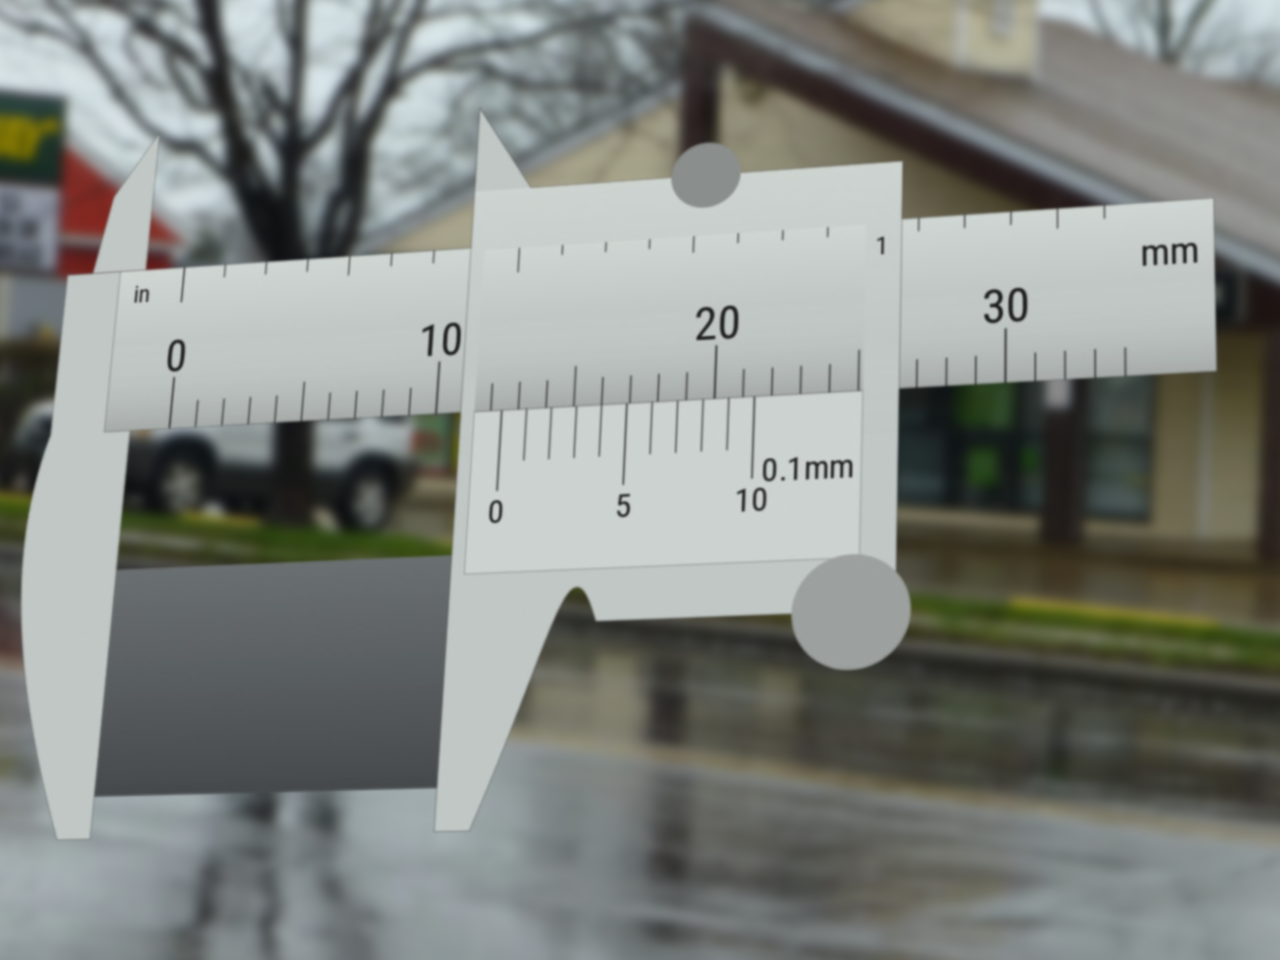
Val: 12.4
